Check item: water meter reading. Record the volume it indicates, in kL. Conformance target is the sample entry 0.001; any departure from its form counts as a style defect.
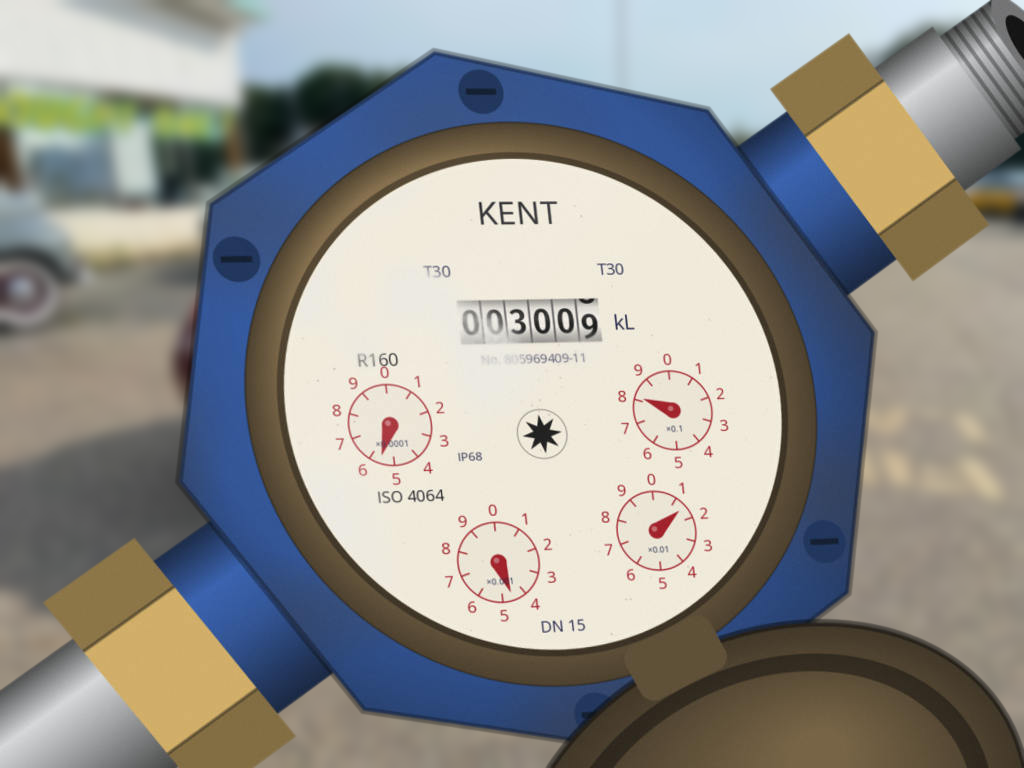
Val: 3008.8145
